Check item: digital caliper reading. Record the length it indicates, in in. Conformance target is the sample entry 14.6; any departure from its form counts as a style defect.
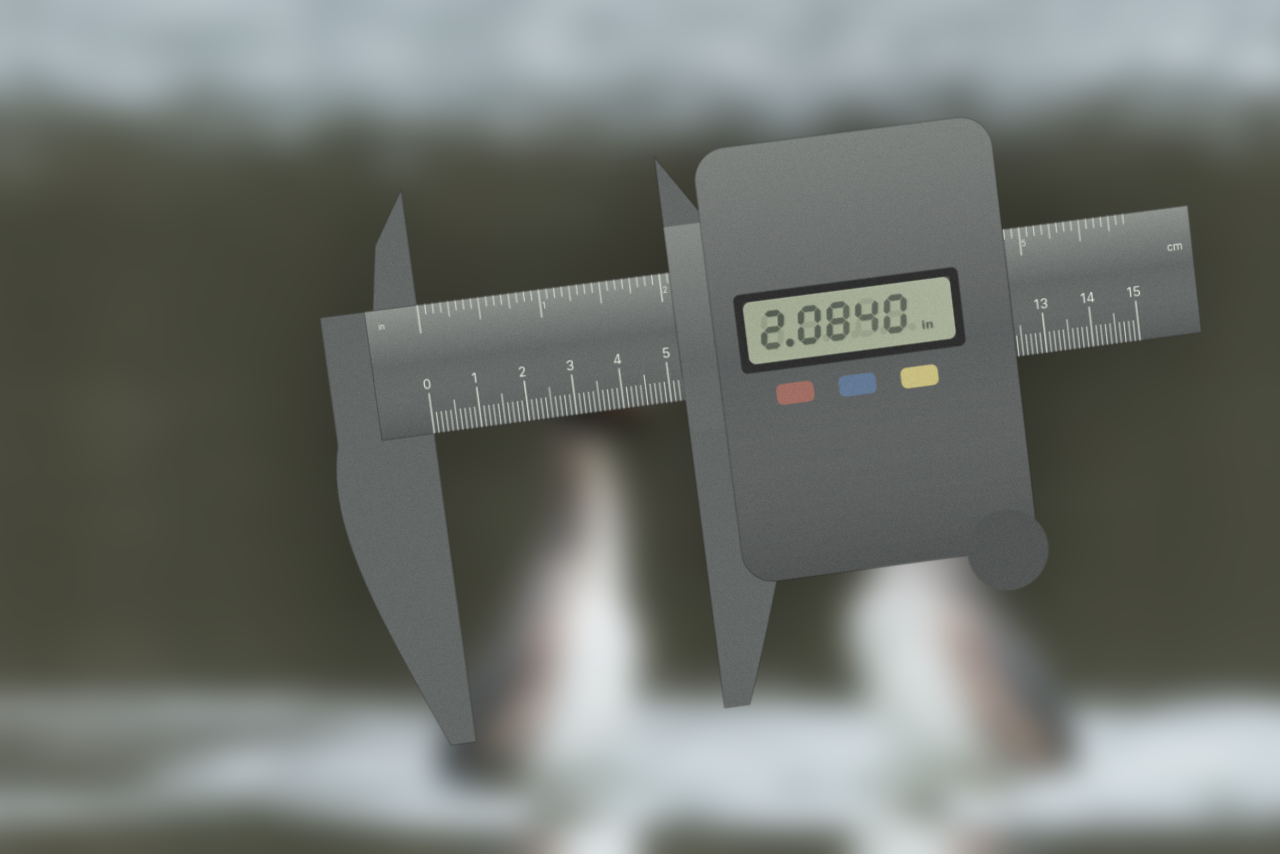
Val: 2.0840
